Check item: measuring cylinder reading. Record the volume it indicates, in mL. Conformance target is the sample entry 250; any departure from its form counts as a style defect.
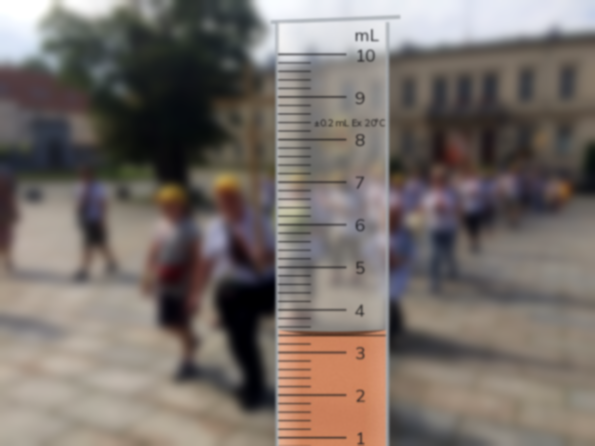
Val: 3.4
